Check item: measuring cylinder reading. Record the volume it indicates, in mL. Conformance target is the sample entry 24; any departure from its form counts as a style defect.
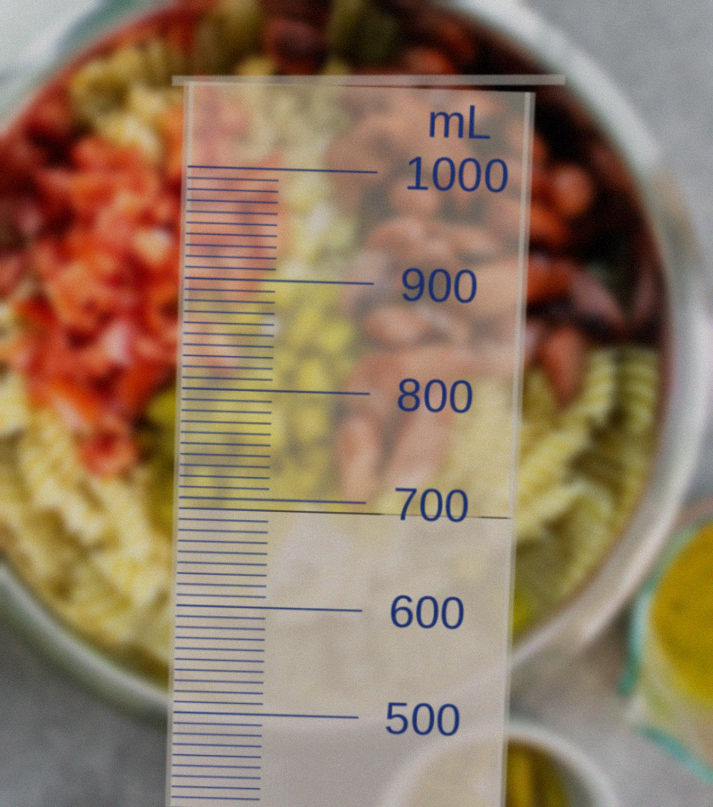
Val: 690
